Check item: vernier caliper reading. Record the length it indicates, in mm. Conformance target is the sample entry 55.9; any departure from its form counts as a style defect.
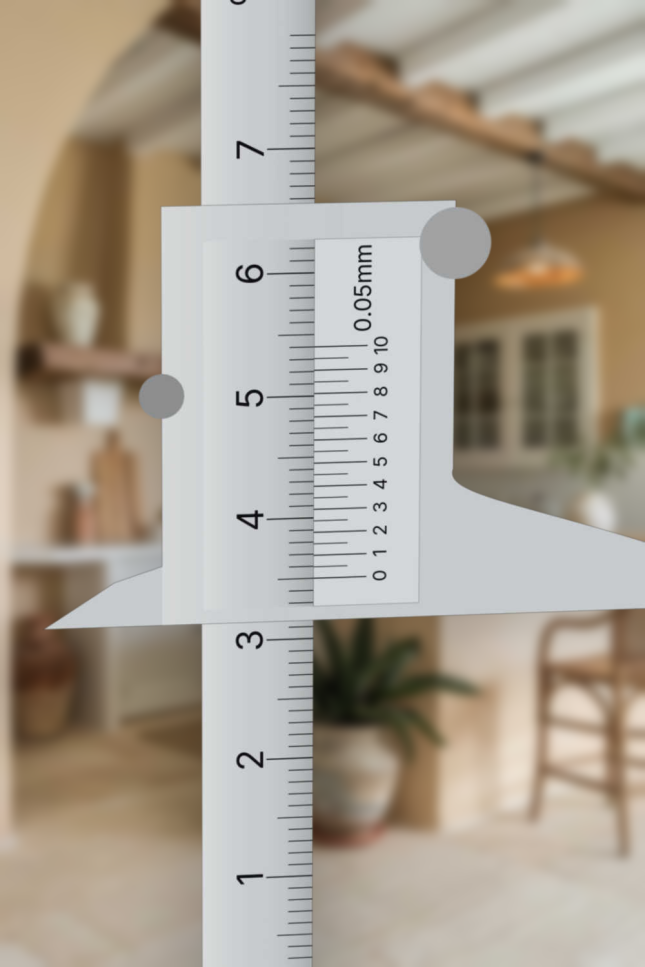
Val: 35.0
